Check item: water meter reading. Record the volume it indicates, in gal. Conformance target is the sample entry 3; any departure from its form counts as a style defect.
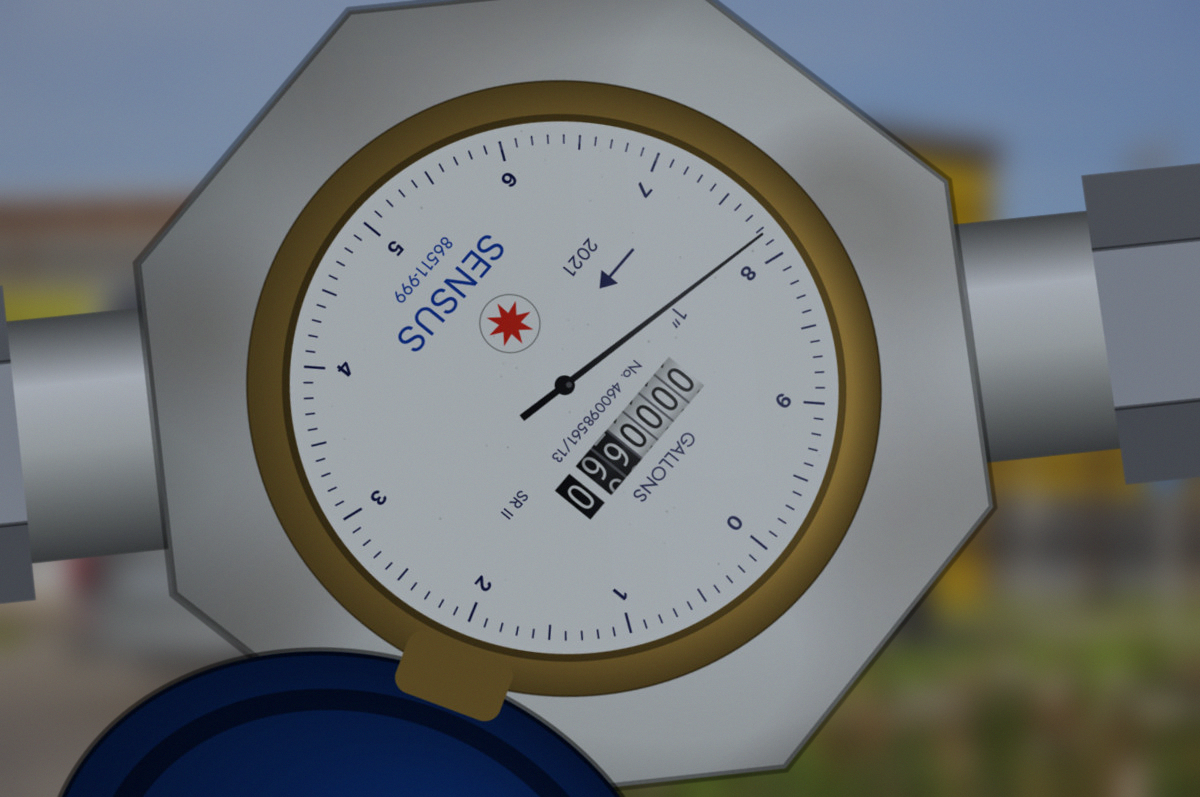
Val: 657.8
